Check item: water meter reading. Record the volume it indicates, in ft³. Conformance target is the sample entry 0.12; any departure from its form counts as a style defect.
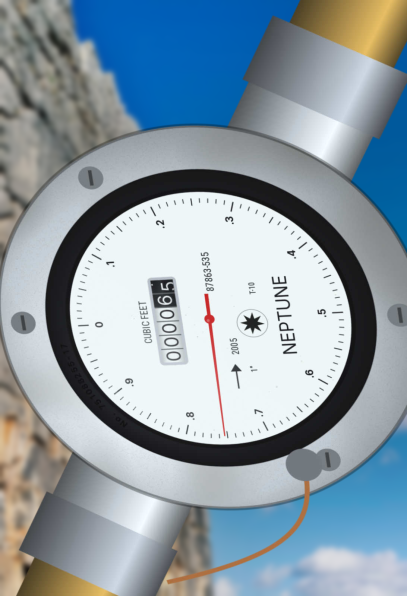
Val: 64.75
